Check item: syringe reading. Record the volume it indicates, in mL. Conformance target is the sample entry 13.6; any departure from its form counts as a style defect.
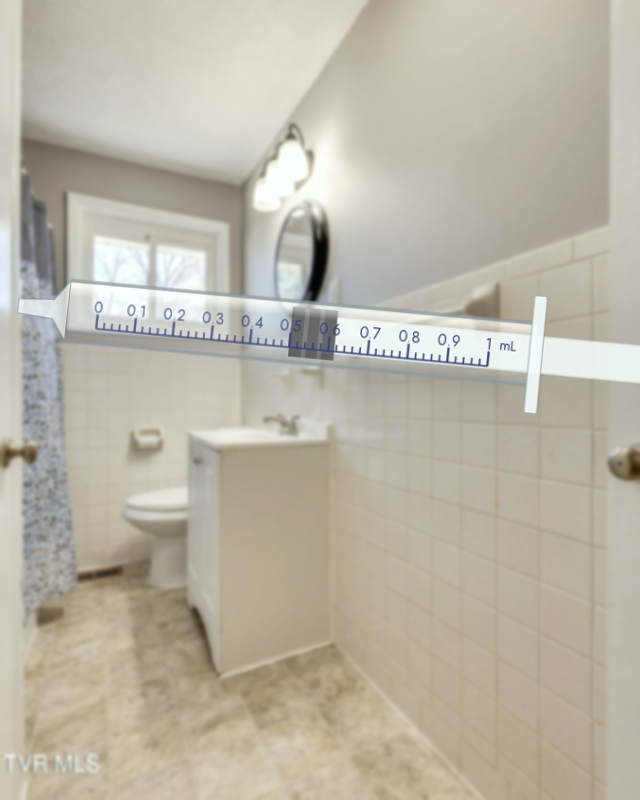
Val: 0.5
